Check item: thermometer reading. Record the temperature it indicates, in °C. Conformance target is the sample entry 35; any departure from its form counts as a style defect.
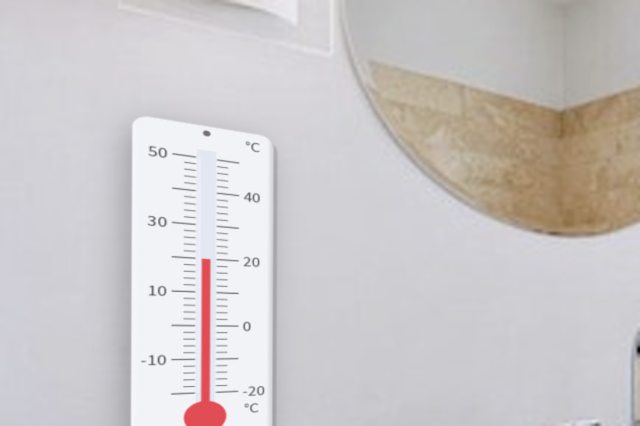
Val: 20
